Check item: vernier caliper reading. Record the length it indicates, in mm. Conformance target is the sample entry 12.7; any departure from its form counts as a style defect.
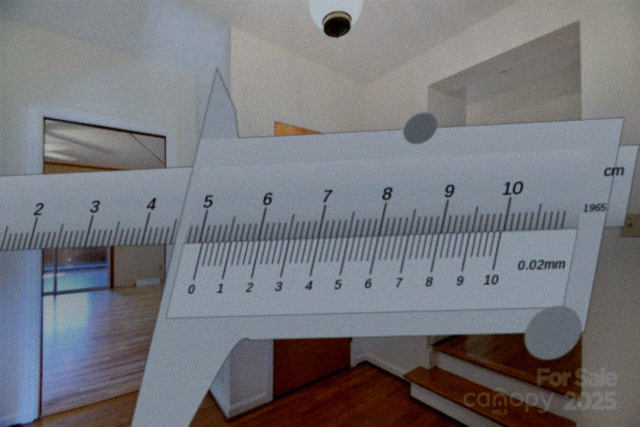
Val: 50.5
